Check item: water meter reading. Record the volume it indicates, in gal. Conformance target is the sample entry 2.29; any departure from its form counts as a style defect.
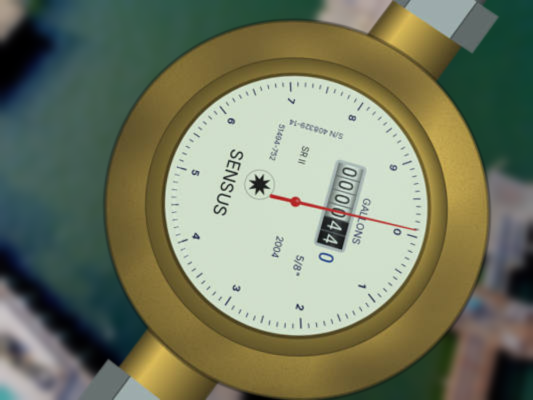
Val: 439.9
